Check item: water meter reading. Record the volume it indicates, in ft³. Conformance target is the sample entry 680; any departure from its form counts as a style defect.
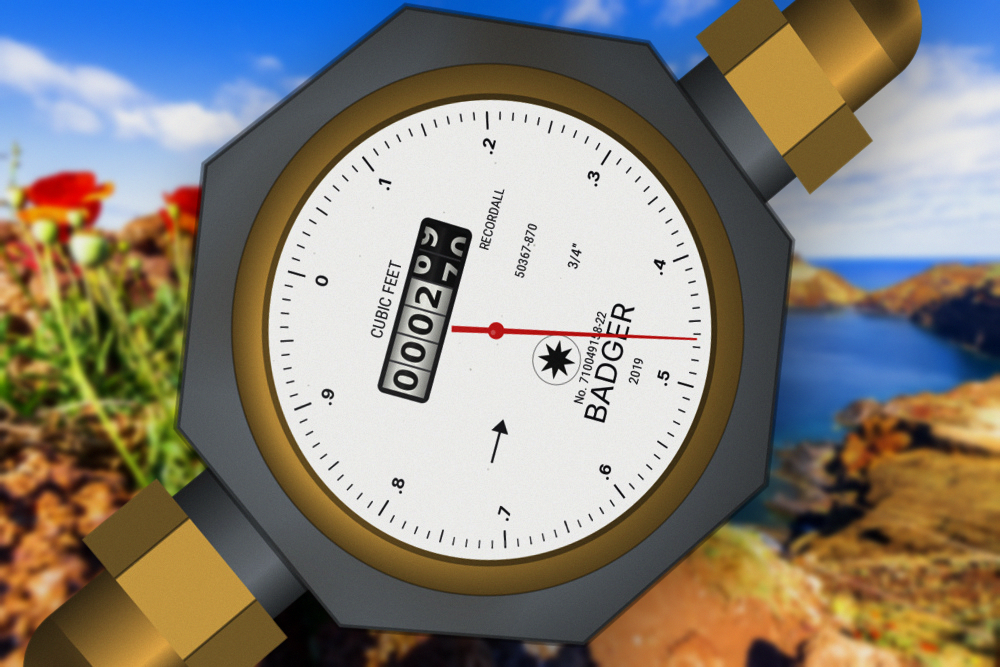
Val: 269.46
